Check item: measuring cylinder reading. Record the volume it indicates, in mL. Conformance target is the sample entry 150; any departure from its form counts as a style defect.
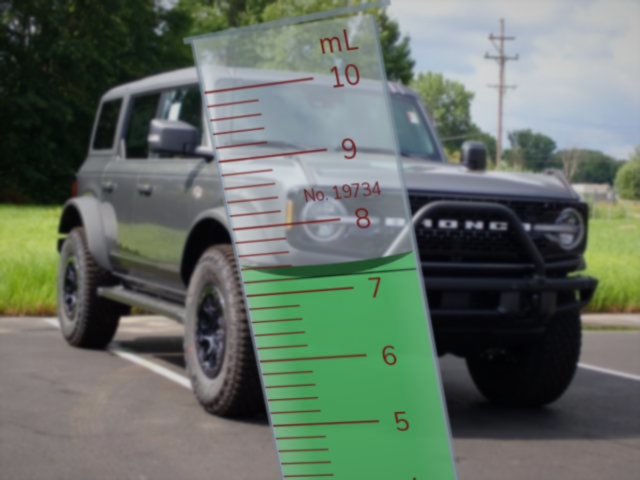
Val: 7.2
